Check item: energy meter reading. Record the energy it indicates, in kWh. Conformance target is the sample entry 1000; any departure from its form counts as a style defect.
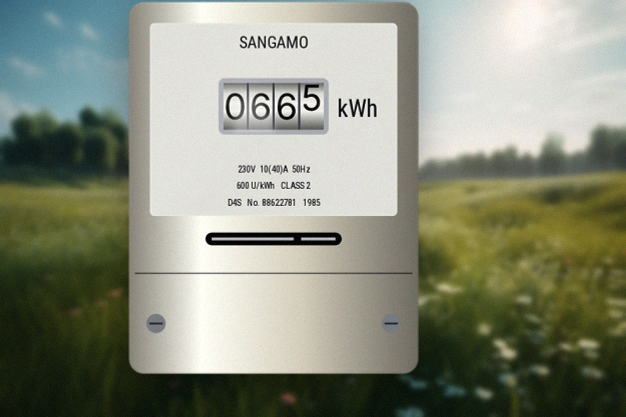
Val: 665
